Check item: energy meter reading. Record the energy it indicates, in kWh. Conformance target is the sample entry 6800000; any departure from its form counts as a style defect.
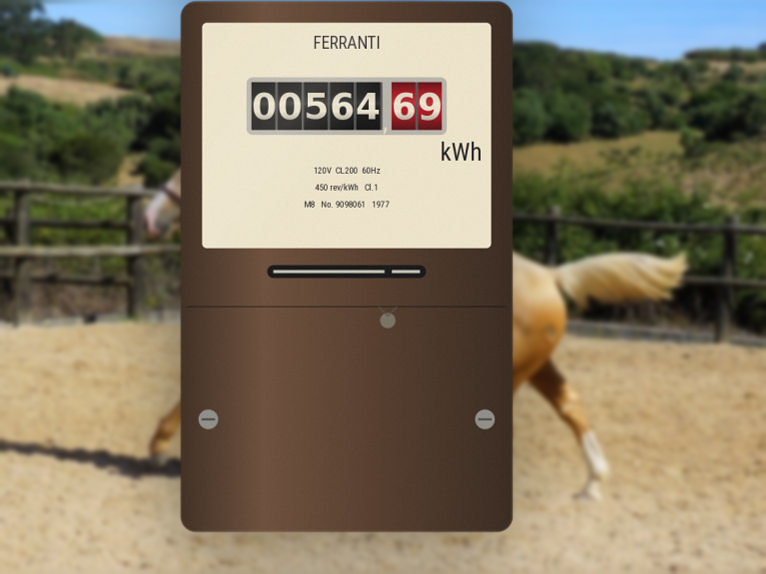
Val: 564.69
